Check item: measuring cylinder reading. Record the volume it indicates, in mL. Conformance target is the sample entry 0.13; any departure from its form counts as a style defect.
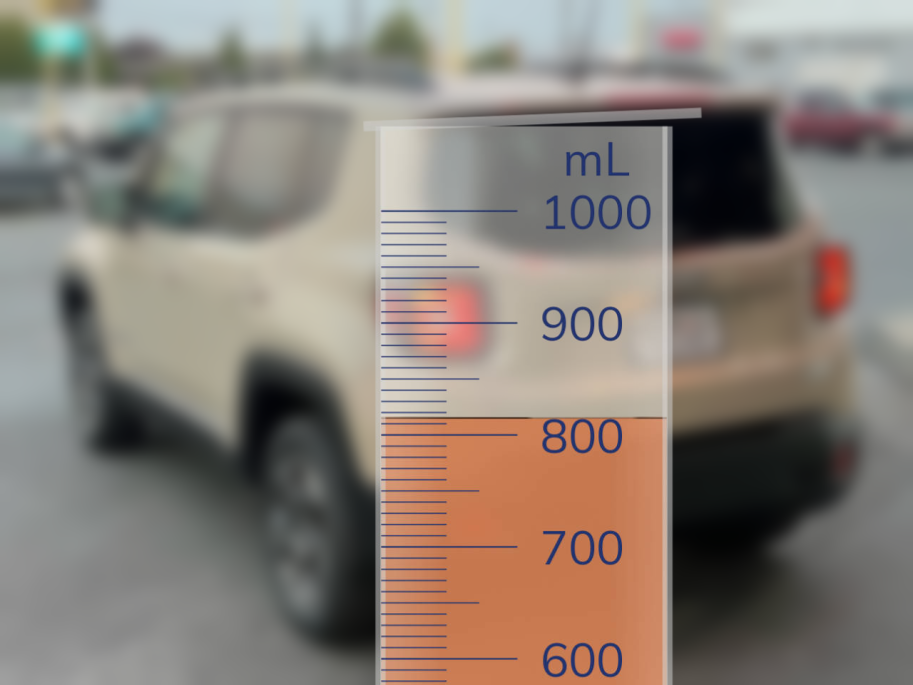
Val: 815
